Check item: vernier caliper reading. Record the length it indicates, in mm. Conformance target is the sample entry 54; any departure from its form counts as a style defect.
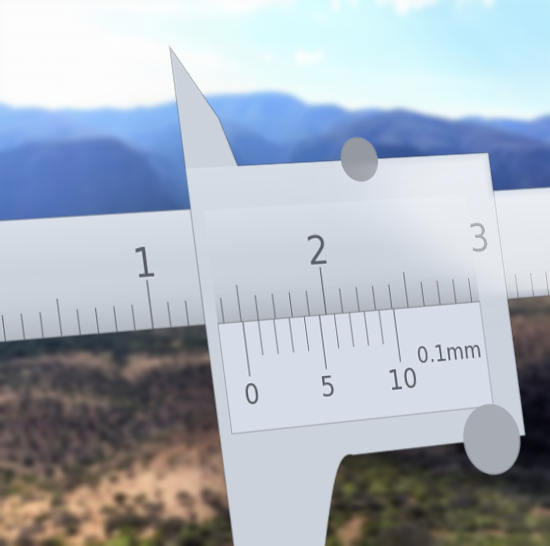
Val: 15.1
